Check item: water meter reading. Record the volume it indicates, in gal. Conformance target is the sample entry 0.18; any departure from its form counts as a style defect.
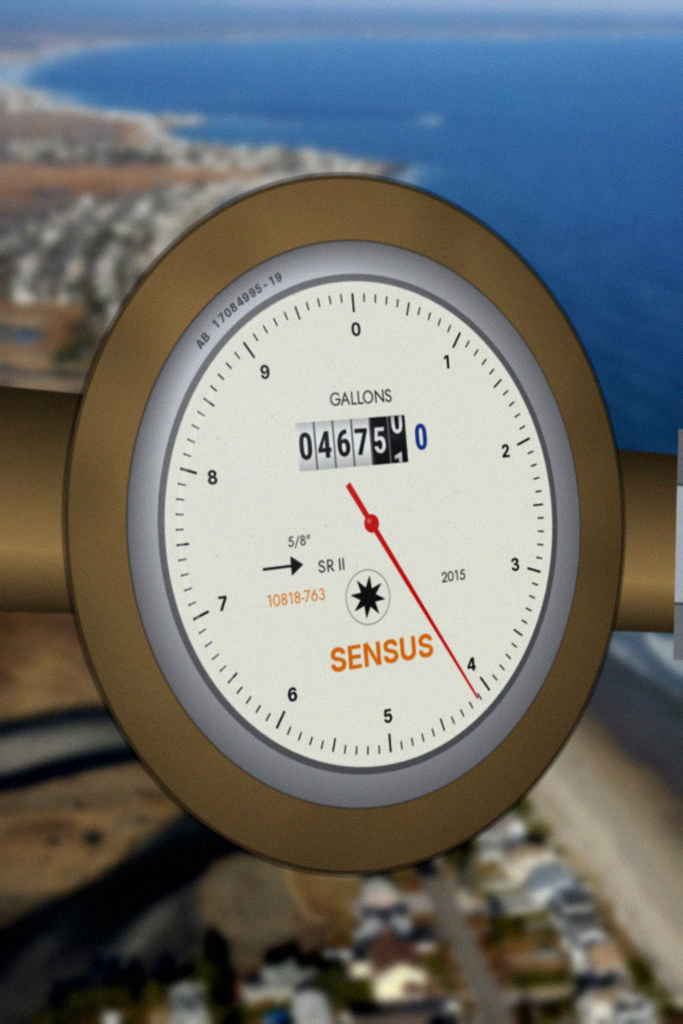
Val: 467504.1
